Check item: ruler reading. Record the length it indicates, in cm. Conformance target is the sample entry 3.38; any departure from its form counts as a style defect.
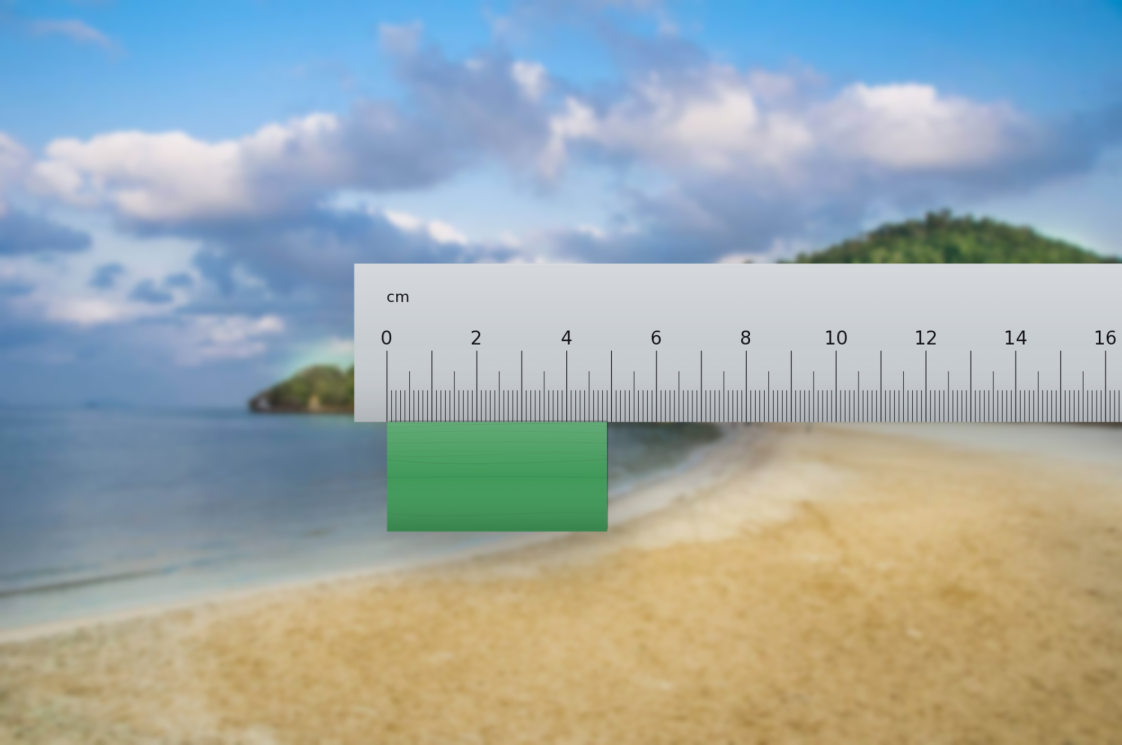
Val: 4.9
